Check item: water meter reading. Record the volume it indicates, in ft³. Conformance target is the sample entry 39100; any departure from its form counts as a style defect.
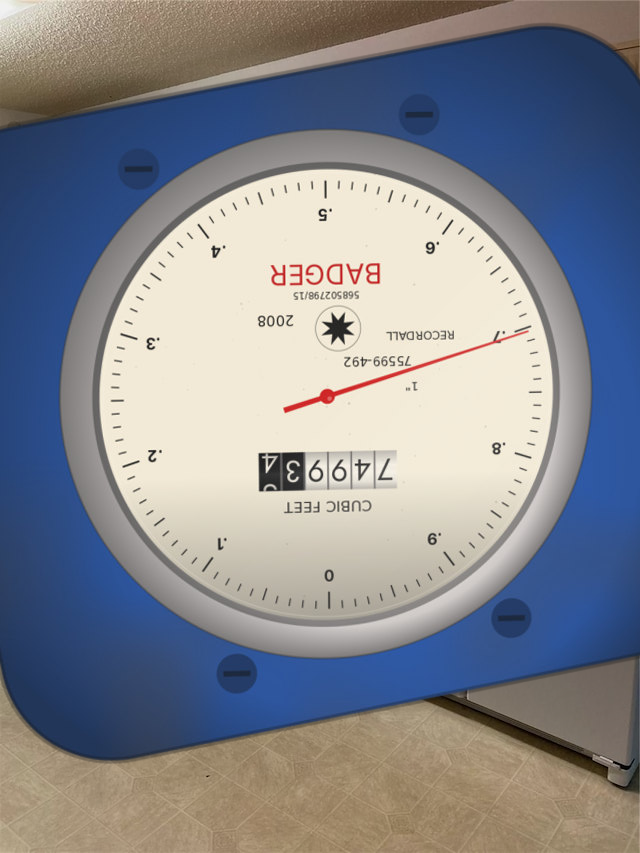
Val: 749933.70
